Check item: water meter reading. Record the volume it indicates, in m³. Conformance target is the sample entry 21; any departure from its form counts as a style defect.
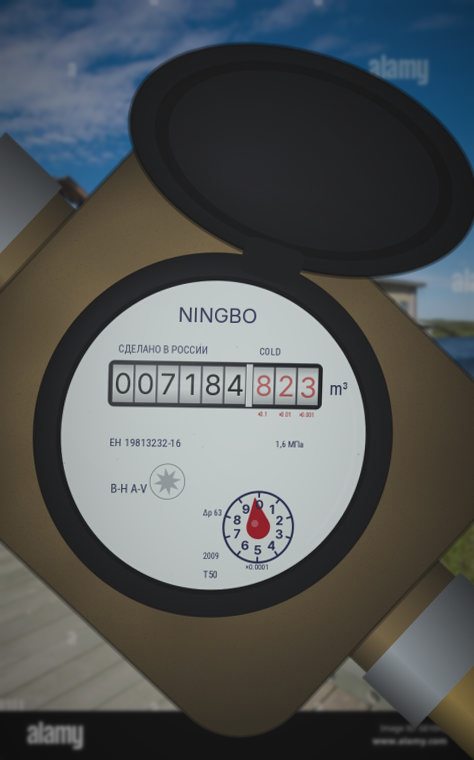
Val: 7184.8229
